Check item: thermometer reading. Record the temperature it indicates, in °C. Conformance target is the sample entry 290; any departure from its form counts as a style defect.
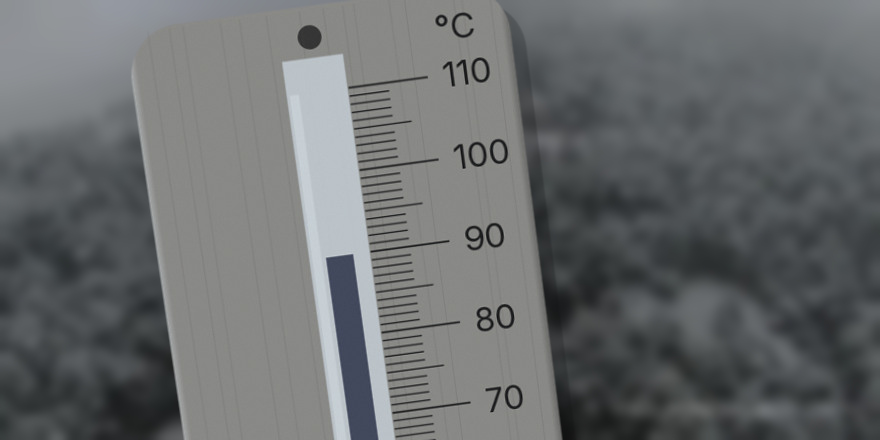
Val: 90
